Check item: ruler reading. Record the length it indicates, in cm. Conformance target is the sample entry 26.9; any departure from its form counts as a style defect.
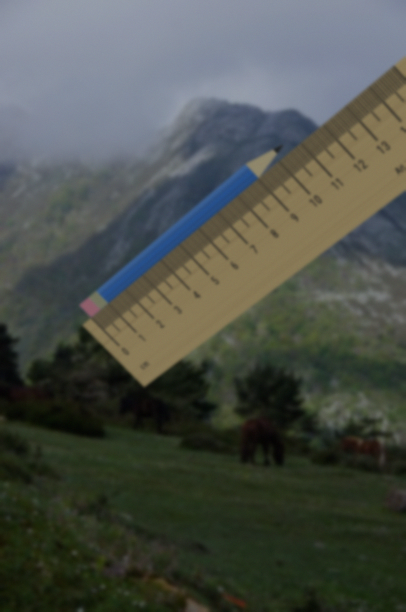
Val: 10.5
